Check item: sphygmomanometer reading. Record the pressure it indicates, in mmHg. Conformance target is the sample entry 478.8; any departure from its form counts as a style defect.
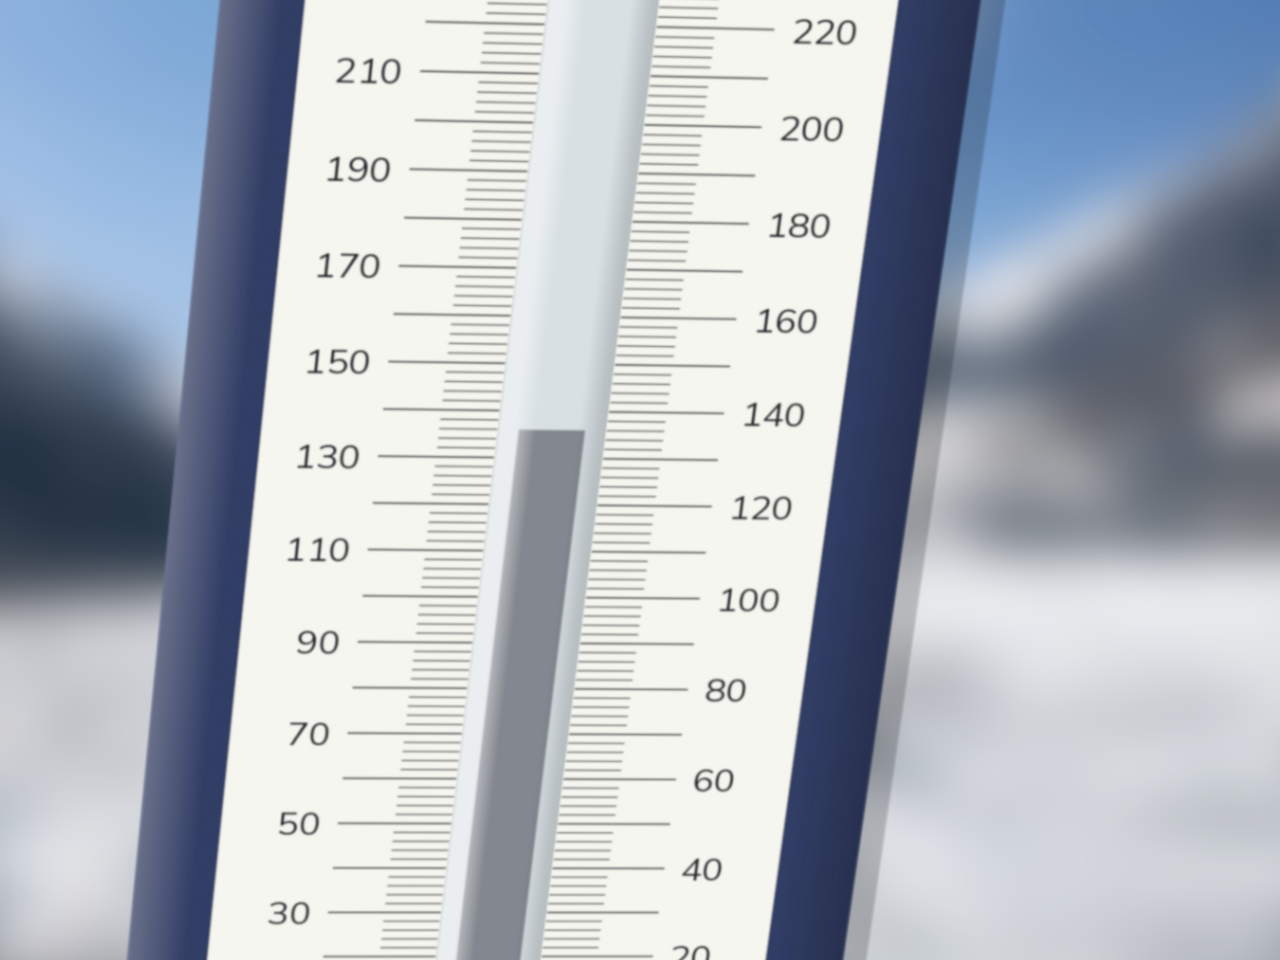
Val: 136
